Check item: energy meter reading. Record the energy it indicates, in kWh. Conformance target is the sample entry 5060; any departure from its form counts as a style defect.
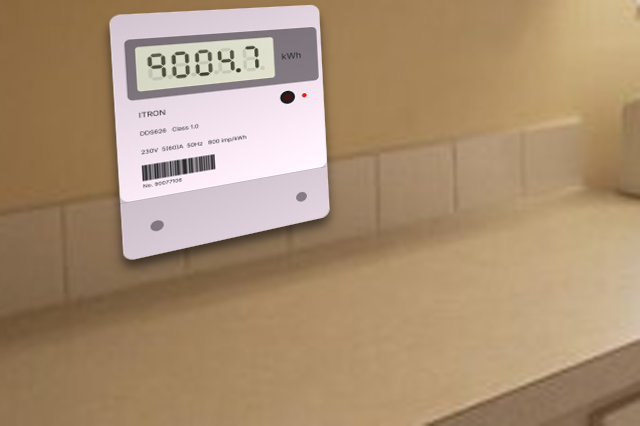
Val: 9004.7
